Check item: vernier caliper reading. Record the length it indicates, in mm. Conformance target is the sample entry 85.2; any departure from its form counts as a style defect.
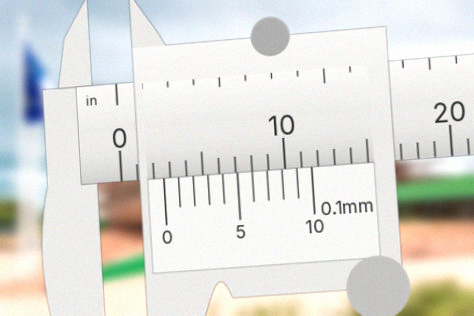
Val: 2.6
